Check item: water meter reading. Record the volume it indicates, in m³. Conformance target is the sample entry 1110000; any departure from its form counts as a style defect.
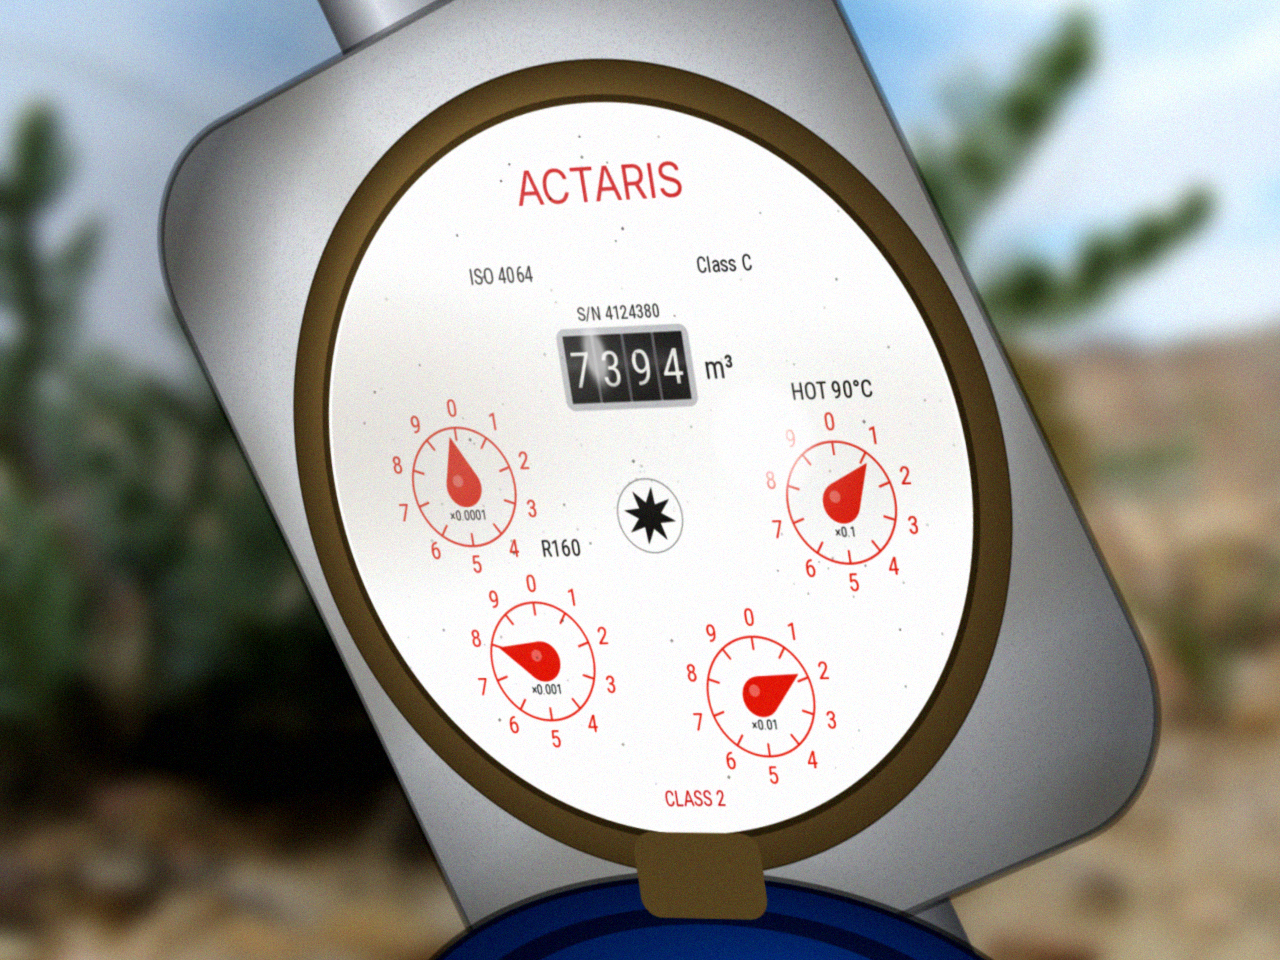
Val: 7394.1179
